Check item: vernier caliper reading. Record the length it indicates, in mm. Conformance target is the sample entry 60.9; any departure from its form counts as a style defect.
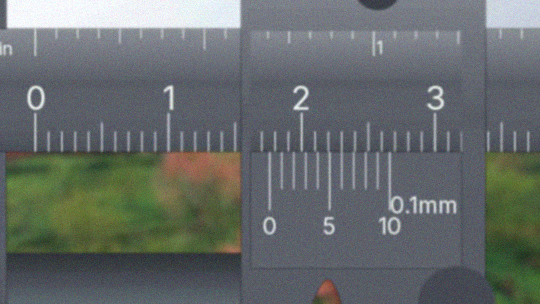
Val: 17.6
